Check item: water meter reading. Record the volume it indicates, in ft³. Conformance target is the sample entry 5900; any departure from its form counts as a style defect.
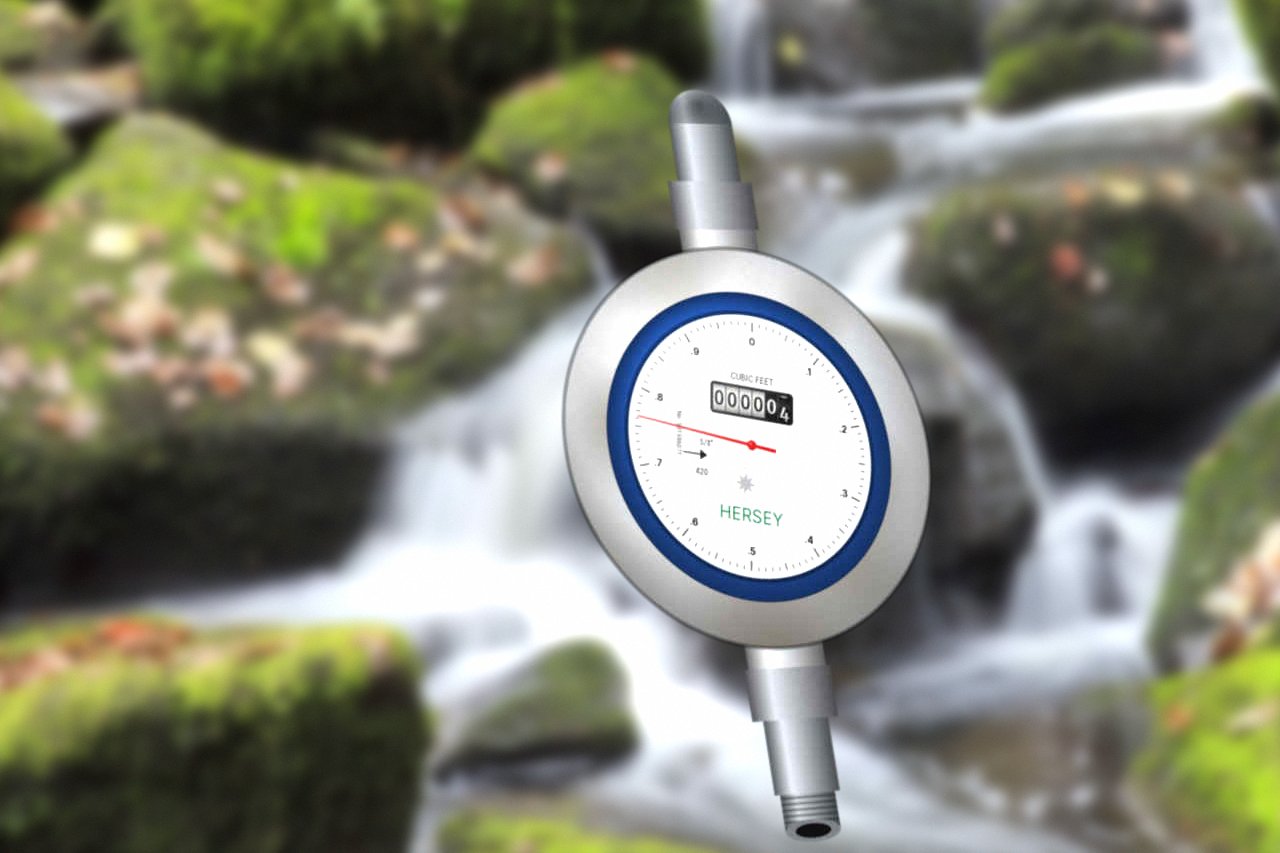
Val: 3.76
